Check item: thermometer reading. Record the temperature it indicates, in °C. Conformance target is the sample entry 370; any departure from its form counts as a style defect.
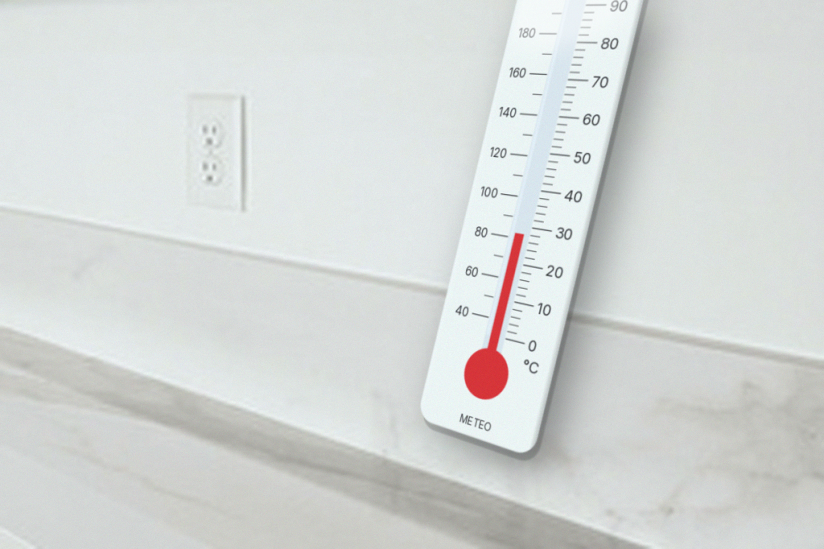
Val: 28
